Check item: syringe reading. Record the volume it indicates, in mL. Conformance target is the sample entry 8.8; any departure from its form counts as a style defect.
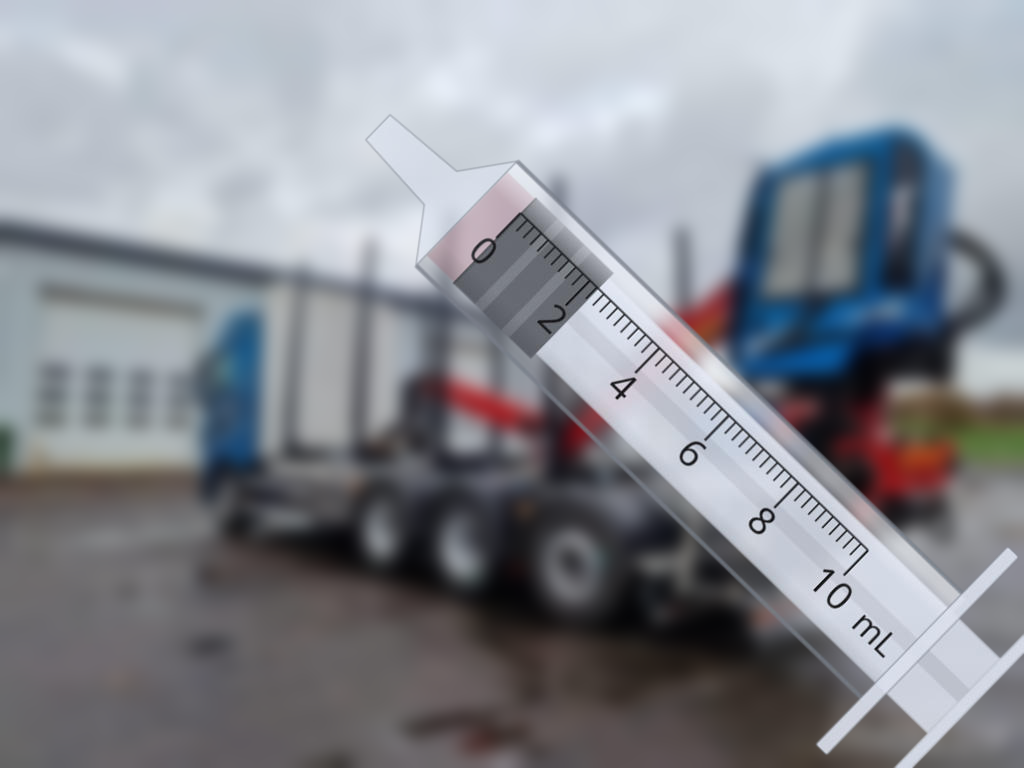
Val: 0
